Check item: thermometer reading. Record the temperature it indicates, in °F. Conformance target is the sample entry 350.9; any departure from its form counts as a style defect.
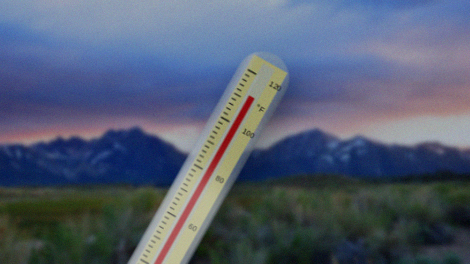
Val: 112
